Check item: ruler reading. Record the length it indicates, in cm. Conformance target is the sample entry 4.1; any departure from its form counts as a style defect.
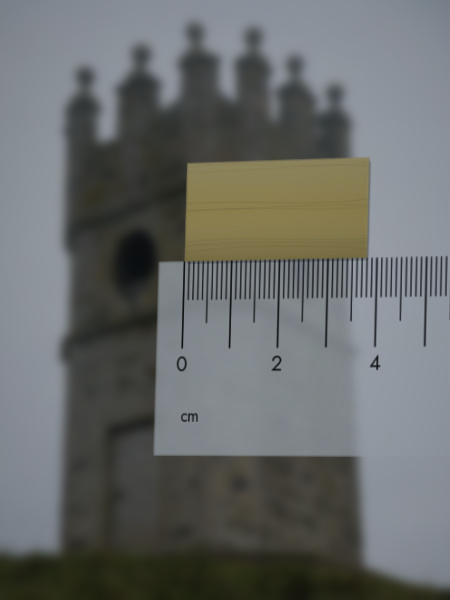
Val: 3.8
